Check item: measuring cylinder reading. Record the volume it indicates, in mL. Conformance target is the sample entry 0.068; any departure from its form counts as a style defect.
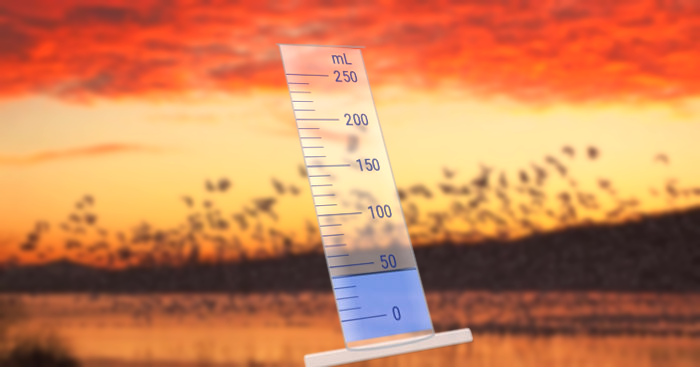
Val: 40
